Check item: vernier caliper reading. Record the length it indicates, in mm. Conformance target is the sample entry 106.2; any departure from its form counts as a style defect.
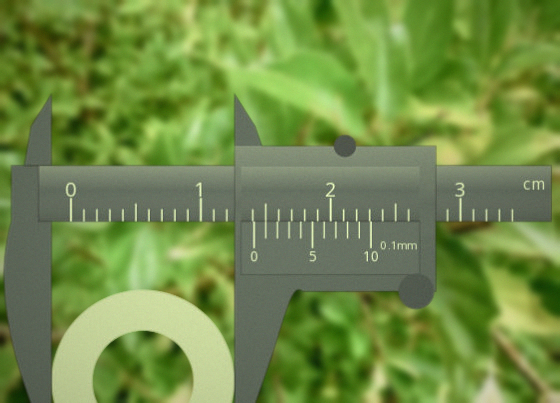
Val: 14.1
